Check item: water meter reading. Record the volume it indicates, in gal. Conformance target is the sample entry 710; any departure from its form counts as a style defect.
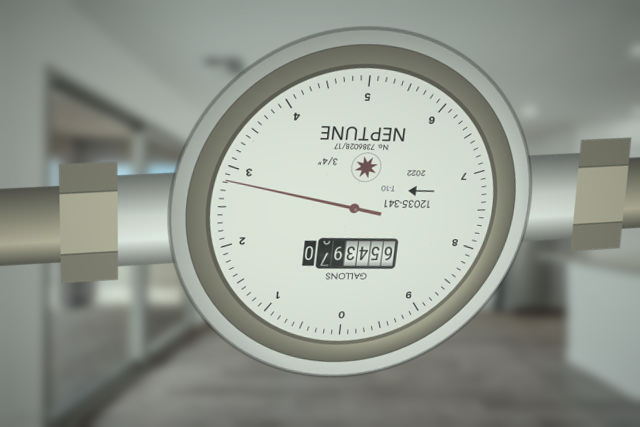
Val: 6543972.8
